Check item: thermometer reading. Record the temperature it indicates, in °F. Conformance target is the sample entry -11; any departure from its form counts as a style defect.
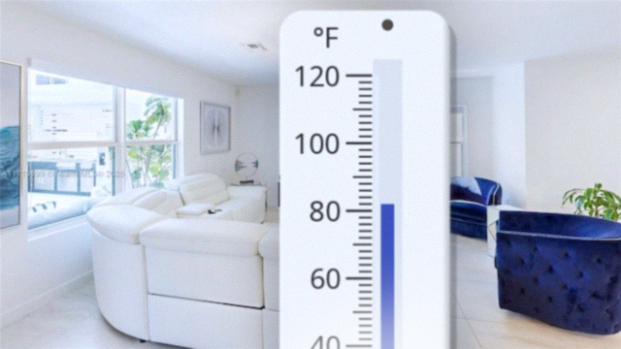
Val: 82
